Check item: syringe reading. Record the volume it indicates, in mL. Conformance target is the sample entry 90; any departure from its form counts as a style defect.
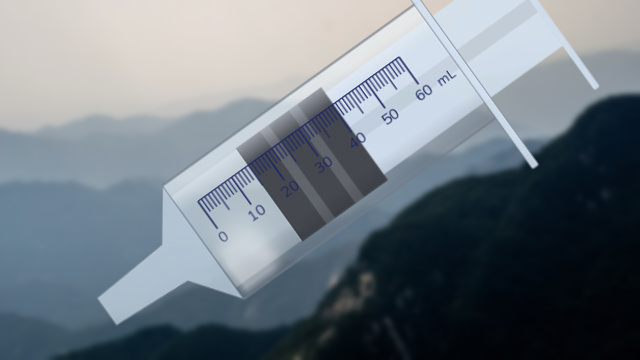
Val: 15
